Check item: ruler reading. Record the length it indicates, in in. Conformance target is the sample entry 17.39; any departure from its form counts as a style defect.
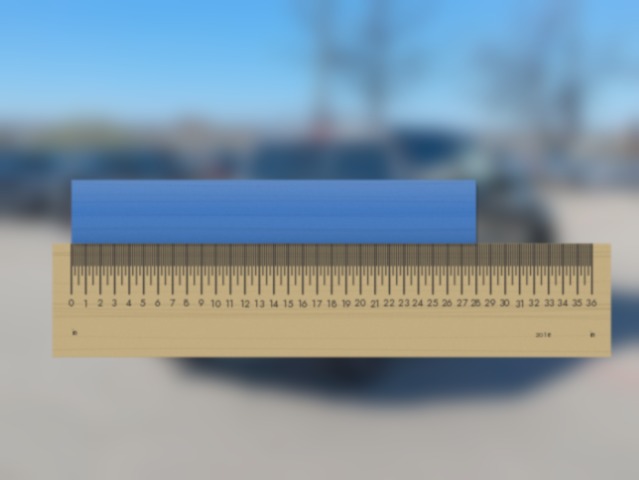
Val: 28
